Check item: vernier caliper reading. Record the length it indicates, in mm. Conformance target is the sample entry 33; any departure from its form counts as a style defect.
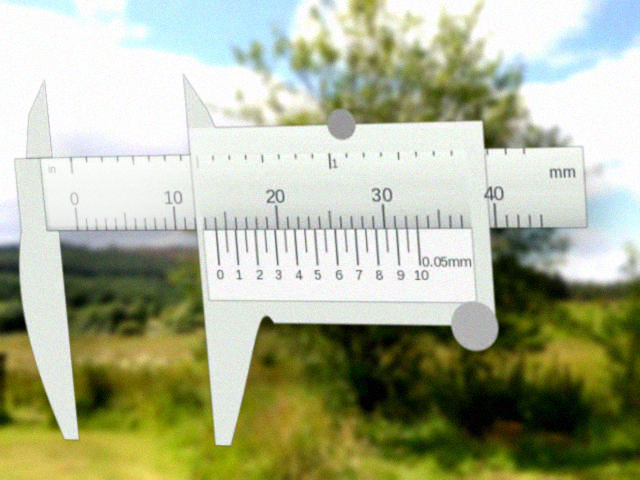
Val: 14.0
